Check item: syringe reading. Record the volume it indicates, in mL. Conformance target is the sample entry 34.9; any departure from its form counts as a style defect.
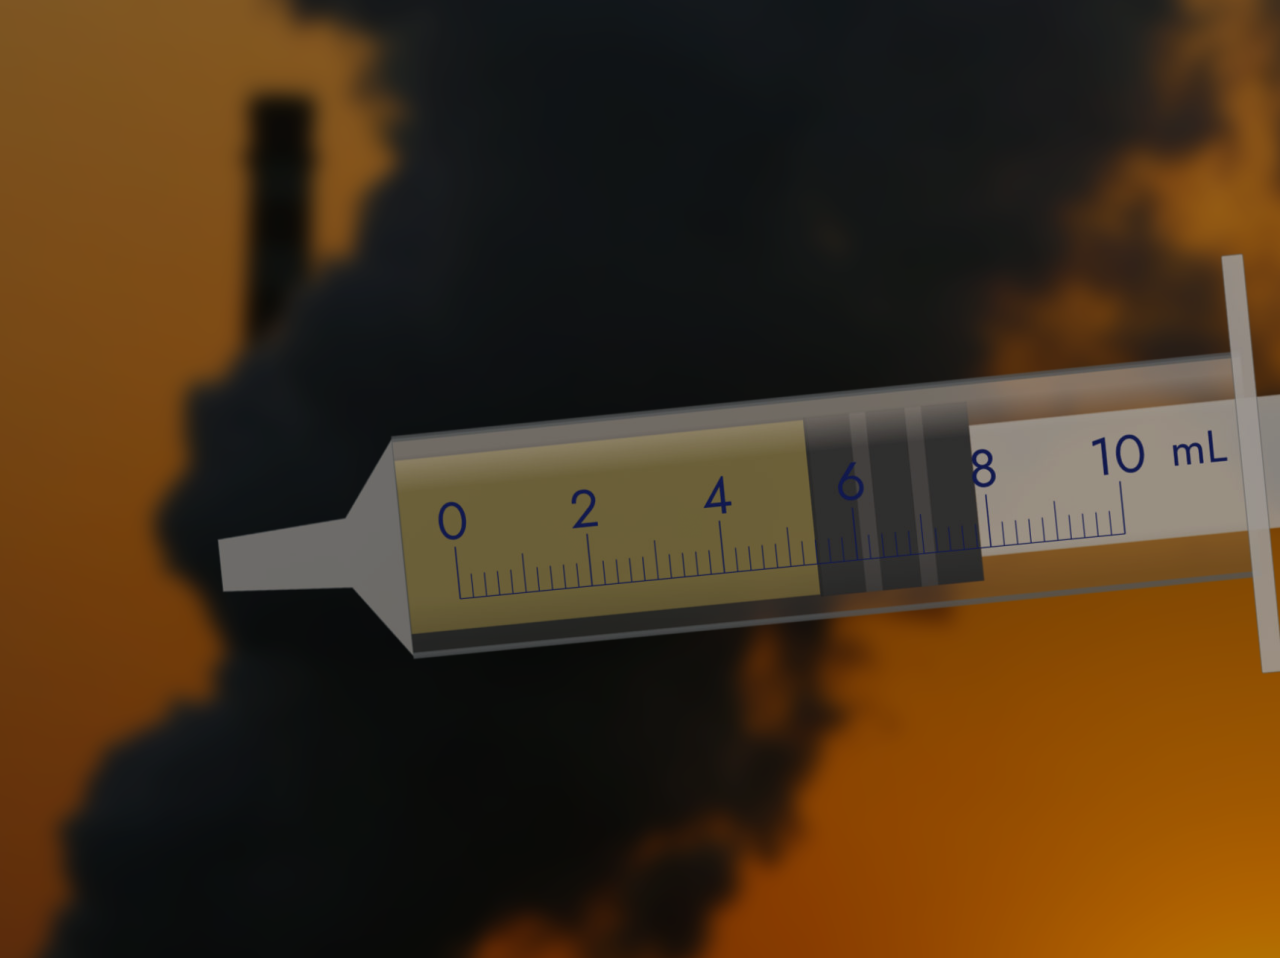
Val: 5.4
